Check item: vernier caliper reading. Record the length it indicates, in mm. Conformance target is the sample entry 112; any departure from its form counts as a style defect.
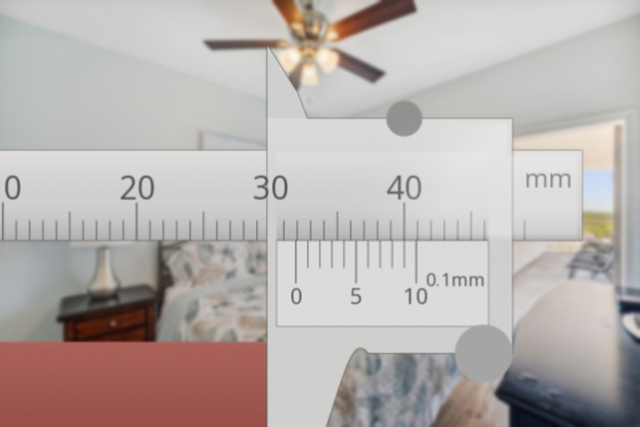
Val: 31.9
